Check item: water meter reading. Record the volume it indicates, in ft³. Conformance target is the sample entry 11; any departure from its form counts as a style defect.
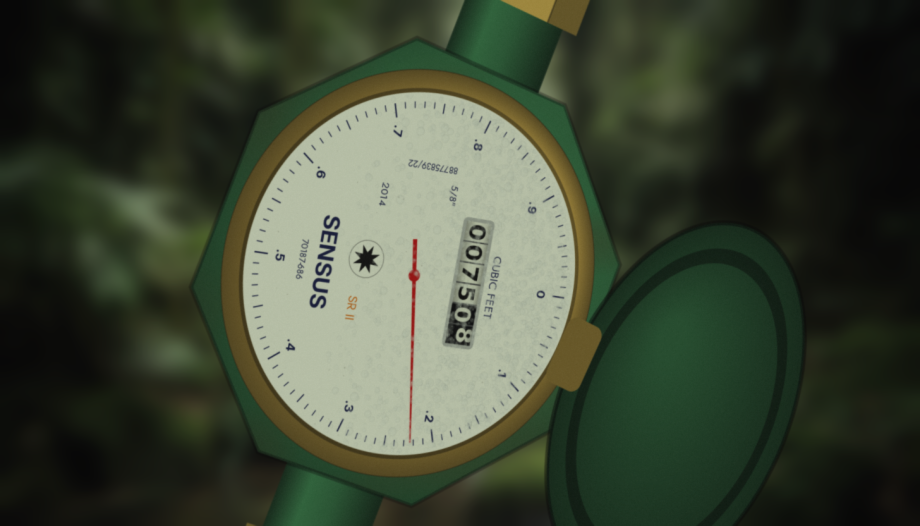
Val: 7508.22
